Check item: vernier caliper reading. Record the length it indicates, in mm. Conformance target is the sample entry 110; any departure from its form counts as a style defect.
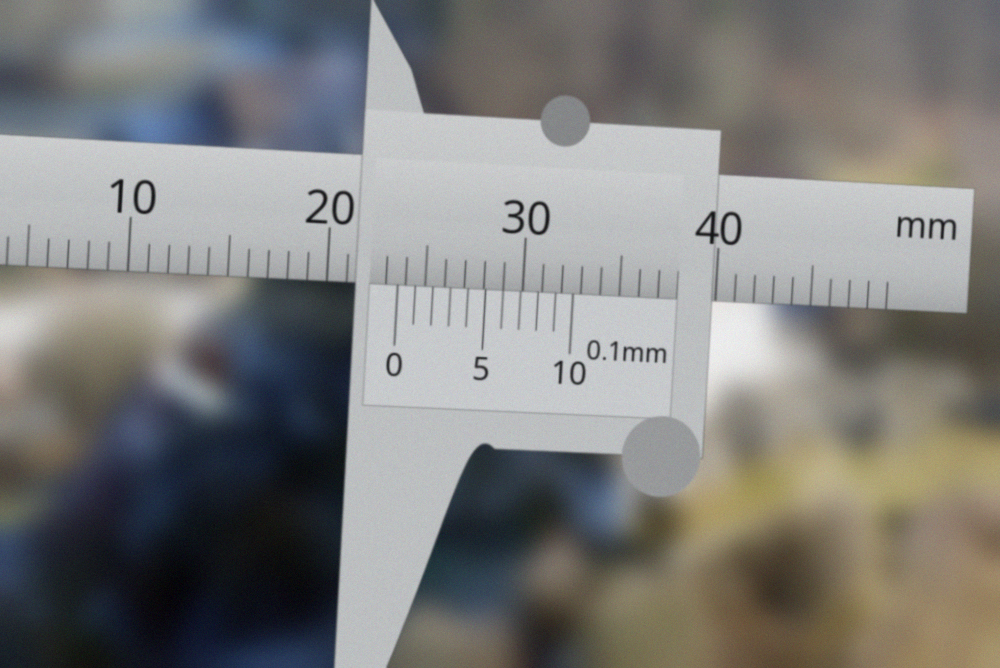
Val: 23.6
